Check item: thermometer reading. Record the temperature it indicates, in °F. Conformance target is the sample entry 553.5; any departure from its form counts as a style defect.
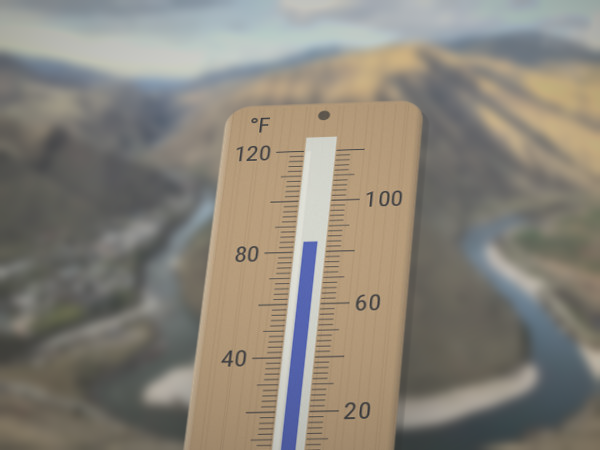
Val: 84
